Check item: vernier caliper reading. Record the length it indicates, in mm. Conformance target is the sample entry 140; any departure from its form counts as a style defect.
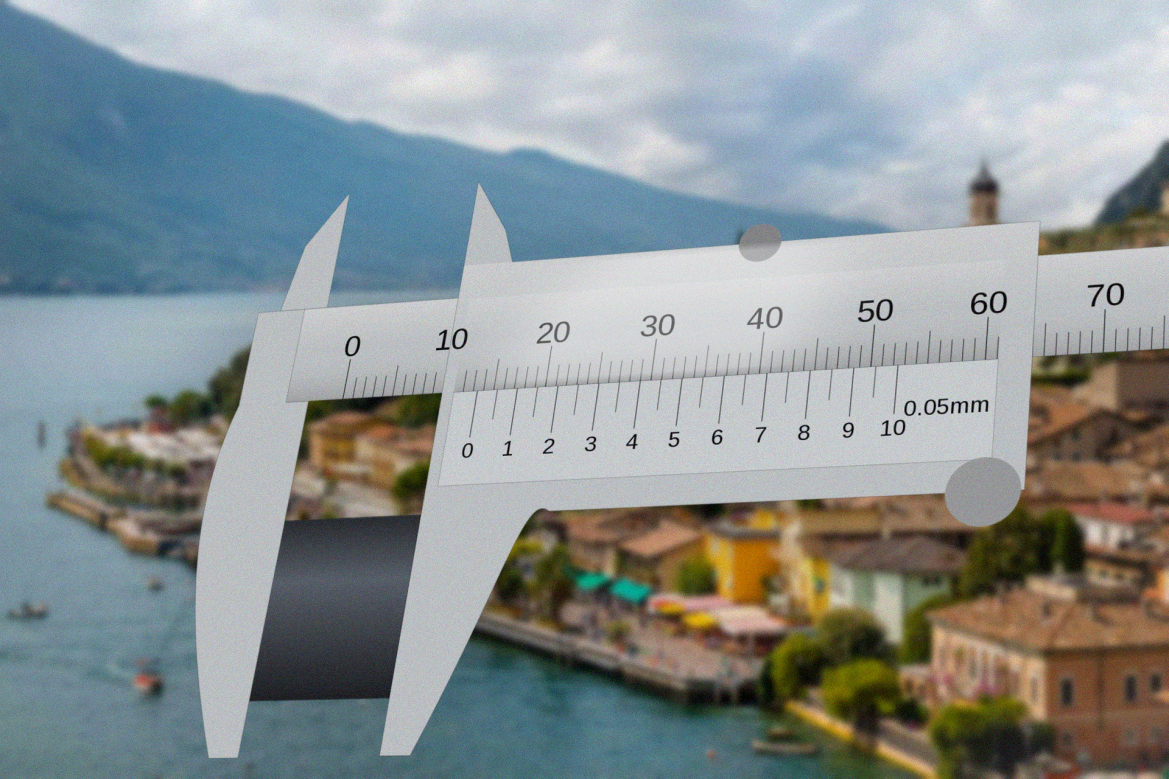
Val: 13.4
